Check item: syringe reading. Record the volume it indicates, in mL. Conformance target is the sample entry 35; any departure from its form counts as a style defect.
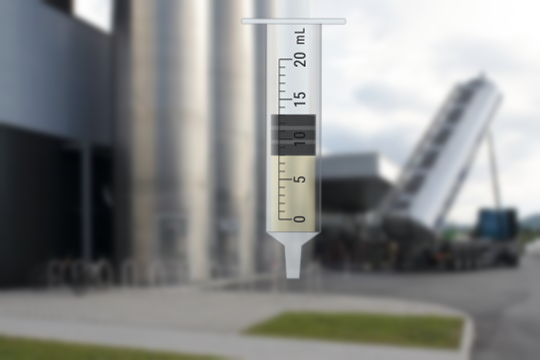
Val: 8
